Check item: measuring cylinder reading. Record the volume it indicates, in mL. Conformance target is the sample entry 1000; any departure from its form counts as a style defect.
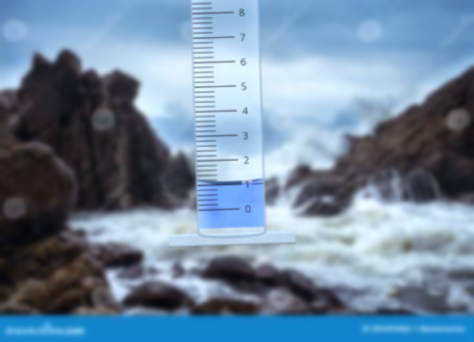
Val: 1
